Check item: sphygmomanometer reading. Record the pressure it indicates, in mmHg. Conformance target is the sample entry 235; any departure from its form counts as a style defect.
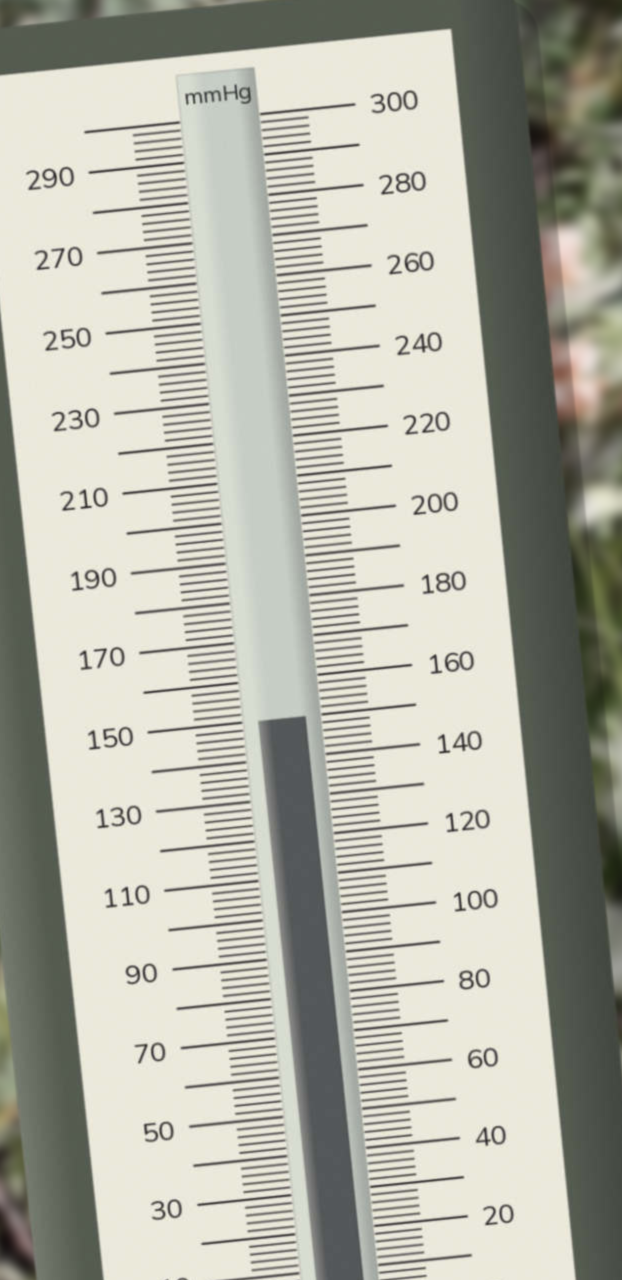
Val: 150
